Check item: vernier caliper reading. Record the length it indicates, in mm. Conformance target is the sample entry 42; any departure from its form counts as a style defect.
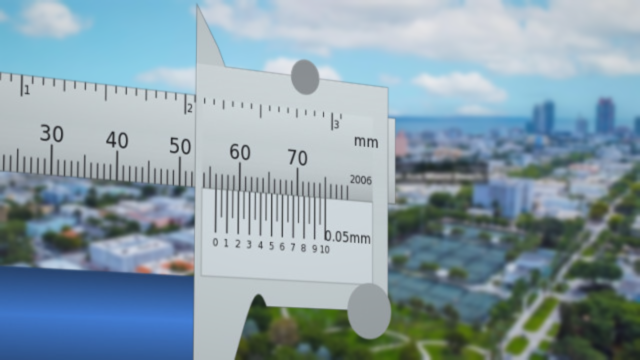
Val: 56.0
